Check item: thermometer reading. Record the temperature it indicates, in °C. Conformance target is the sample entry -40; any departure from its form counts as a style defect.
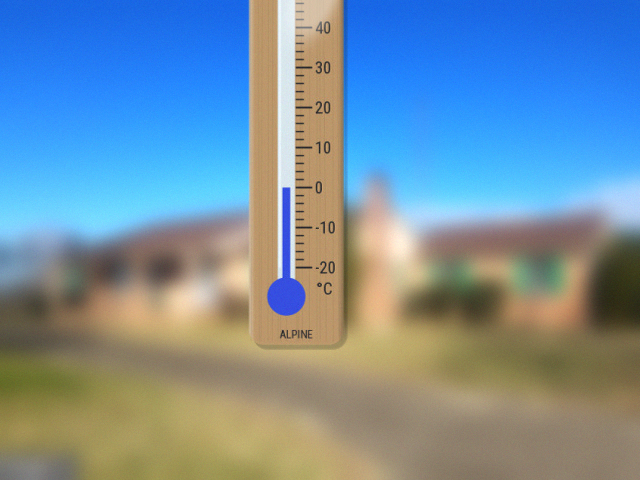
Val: 0
